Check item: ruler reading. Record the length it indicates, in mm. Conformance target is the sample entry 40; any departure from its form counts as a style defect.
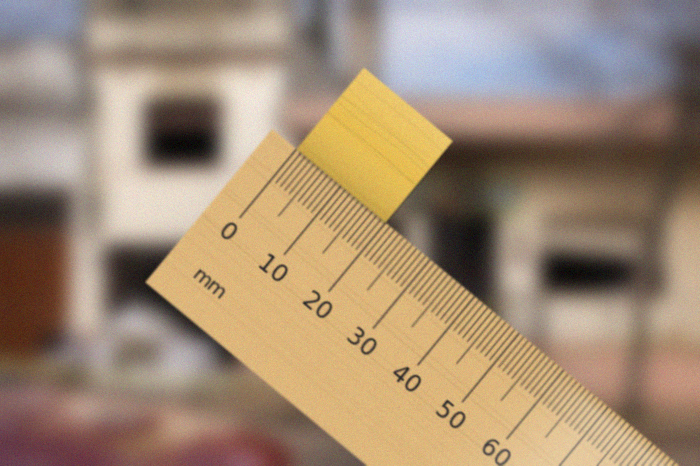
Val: 20
